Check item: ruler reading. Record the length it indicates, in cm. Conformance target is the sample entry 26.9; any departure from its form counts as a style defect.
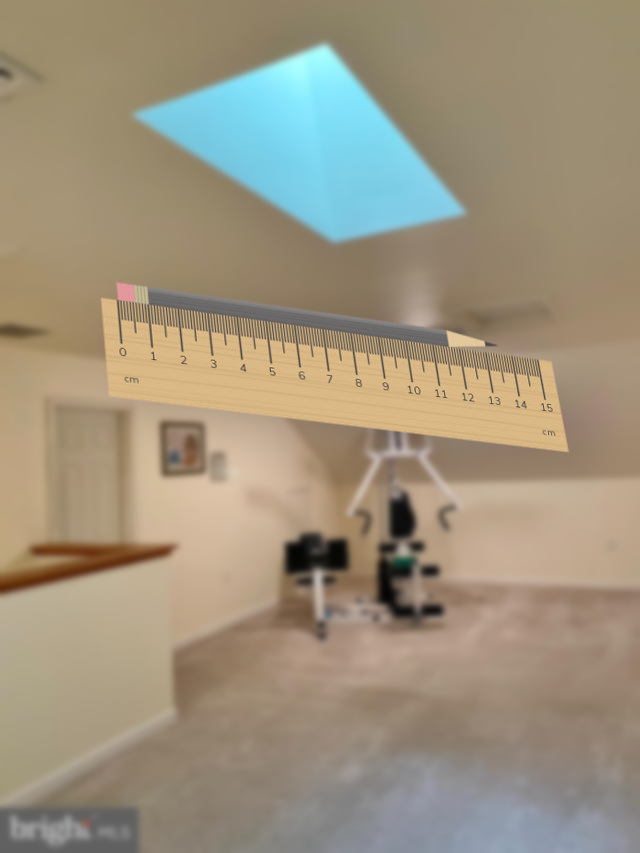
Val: 13.5
